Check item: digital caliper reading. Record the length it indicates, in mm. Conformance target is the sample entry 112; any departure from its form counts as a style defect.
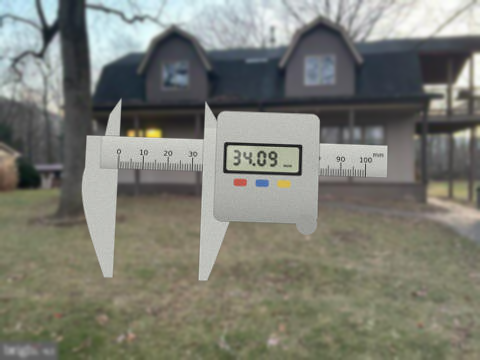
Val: 34.09
